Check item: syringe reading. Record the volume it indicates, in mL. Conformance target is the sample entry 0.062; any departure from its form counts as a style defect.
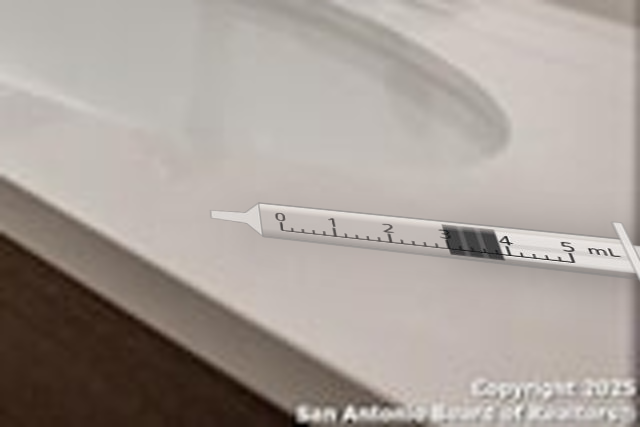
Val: 3
